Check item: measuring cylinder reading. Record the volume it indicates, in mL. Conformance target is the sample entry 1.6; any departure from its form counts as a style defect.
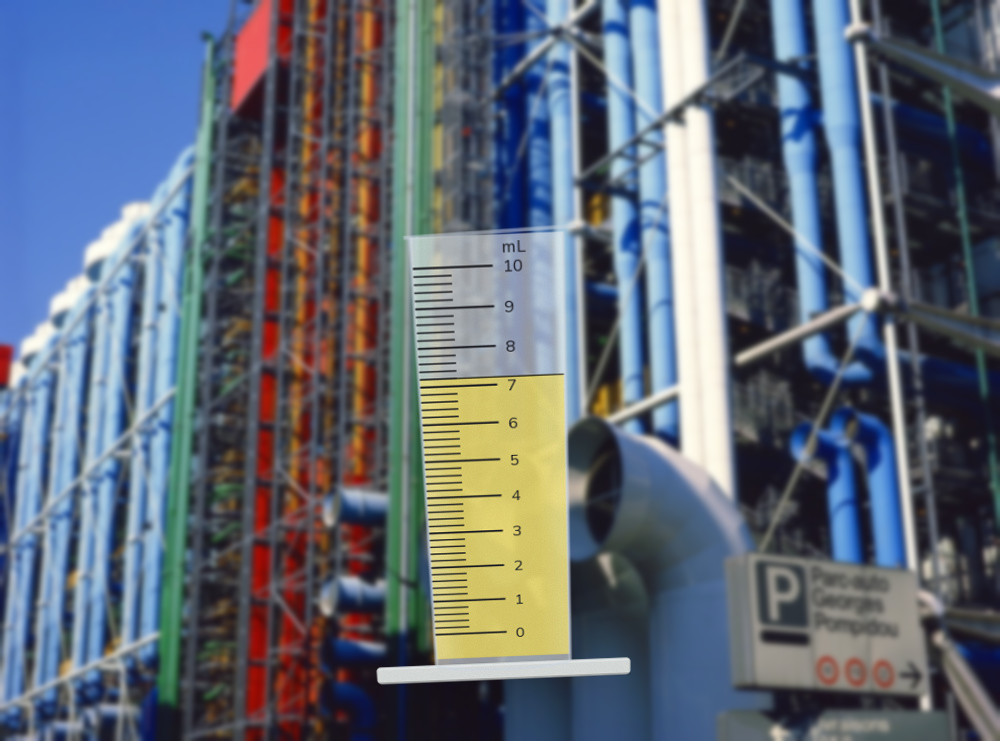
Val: 7.2
